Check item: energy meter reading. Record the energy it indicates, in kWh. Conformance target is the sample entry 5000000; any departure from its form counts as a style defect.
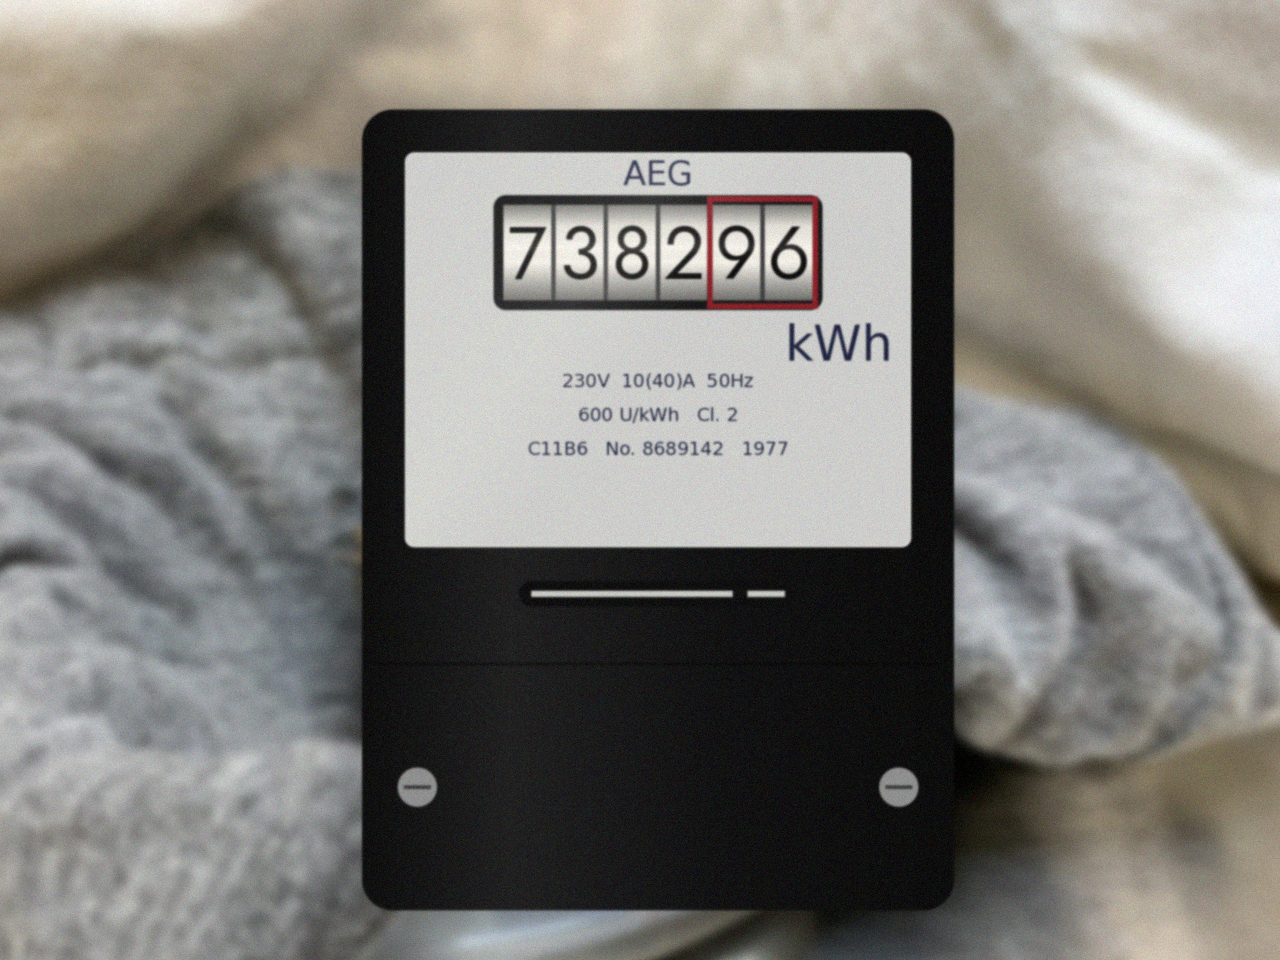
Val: 7382.96
